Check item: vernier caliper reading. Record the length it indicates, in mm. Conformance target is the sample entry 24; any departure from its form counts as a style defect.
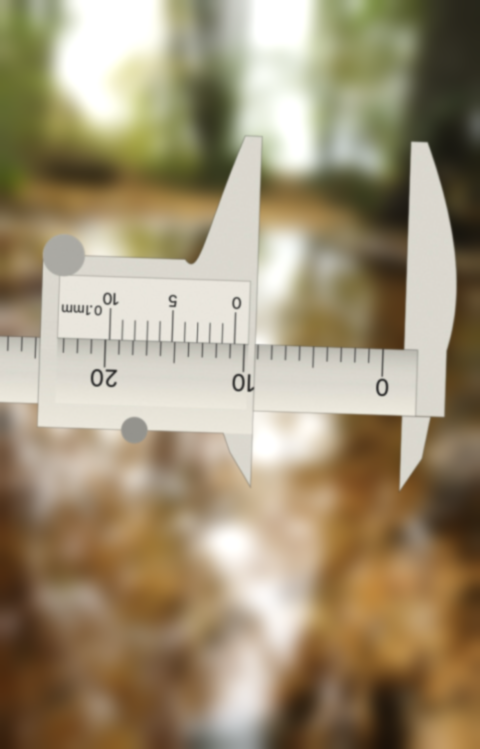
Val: 10.7
